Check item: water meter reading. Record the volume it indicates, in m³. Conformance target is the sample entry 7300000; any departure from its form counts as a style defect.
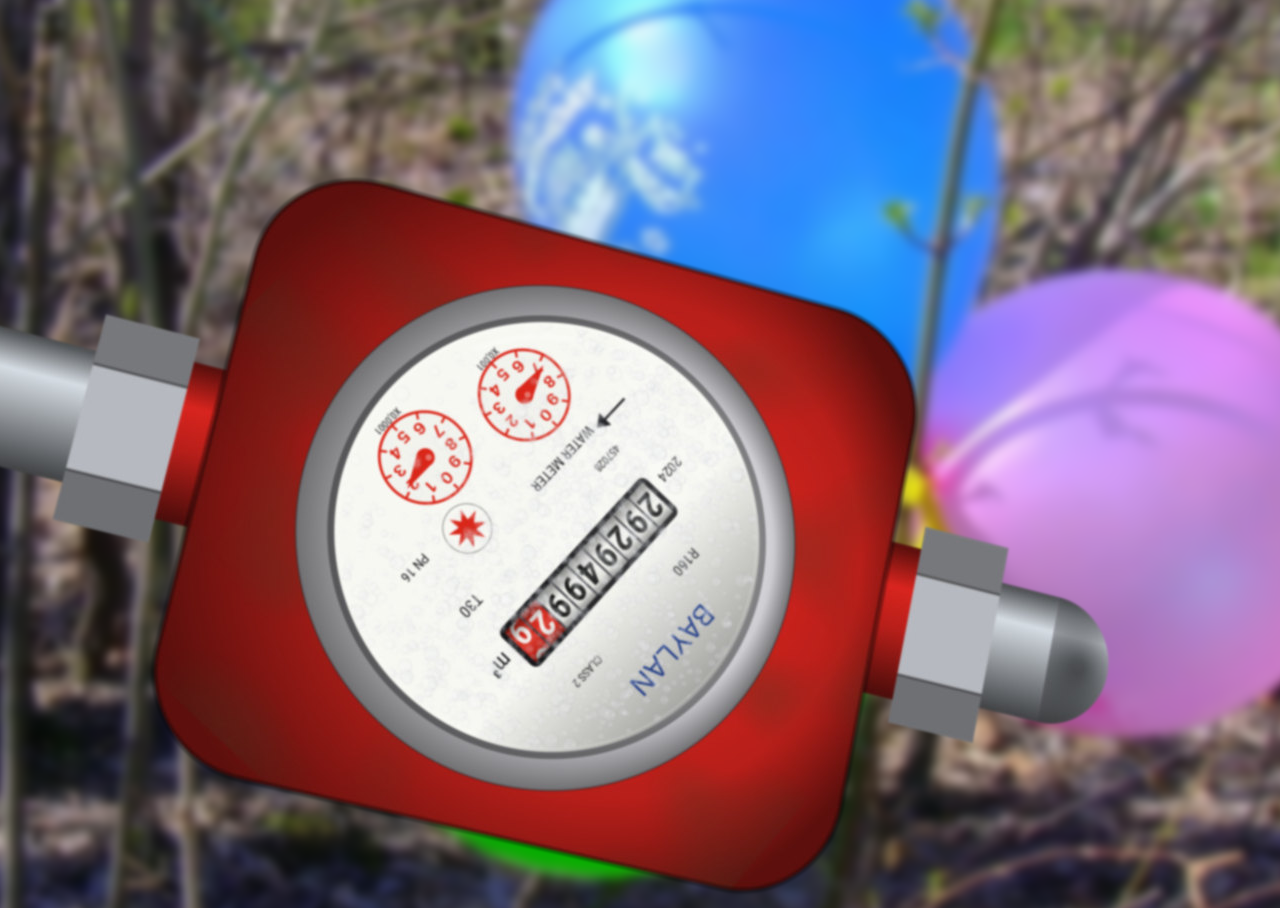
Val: 2929499.2872
